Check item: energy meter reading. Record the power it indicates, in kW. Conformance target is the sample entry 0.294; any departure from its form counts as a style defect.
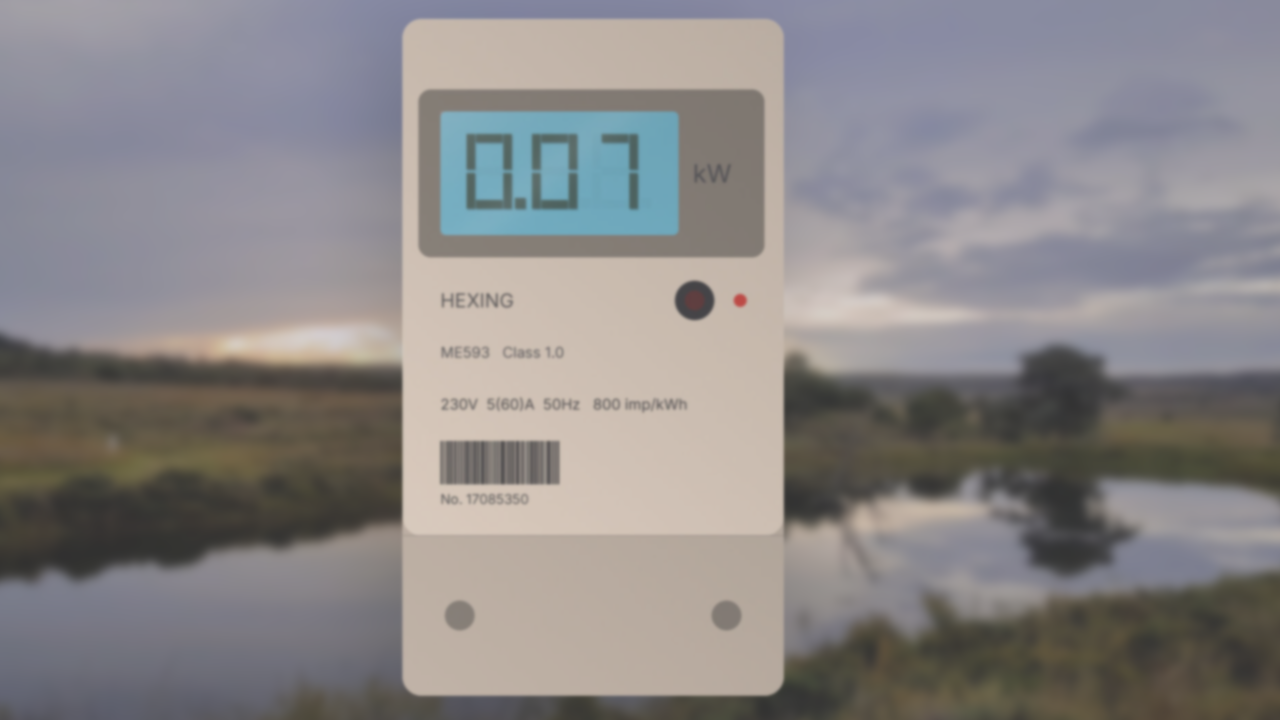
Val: 0.07
